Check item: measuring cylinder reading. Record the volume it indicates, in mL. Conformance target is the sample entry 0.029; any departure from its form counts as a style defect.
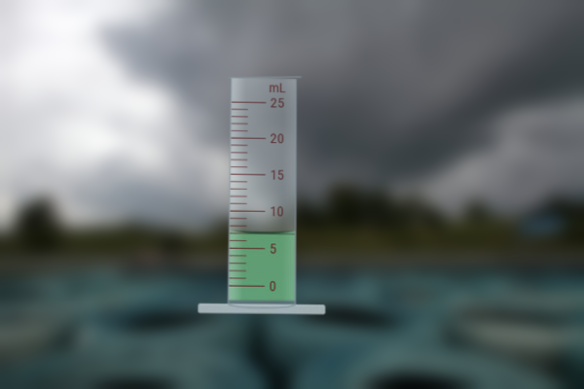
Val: 7
